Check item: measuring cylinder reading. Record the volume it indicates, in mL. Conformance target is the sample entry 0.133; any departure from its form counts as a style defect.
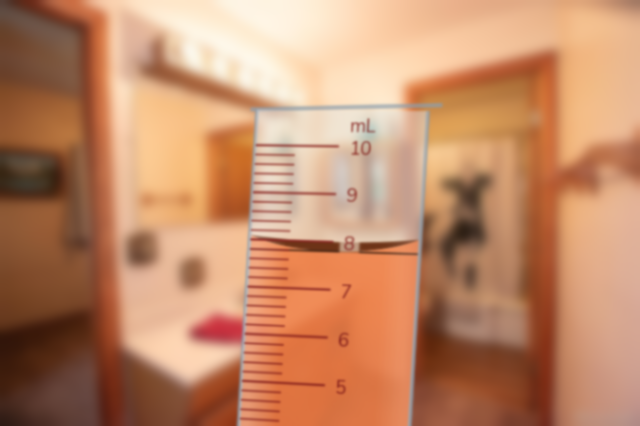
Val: 7.8
